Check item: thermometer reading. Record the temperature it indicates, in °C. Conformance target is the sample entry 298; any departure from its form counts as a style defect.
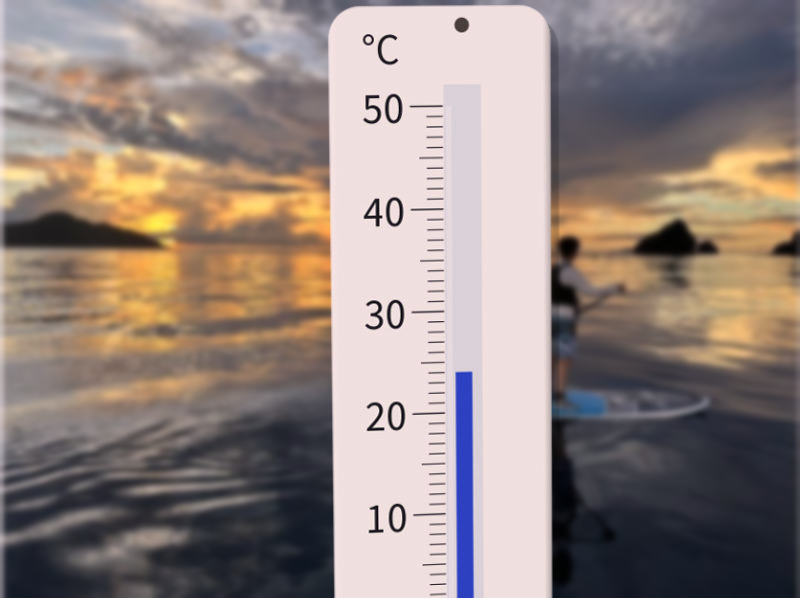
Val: 24
